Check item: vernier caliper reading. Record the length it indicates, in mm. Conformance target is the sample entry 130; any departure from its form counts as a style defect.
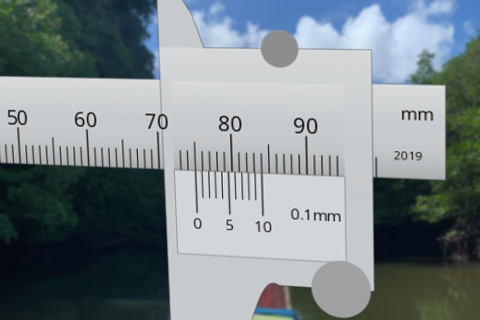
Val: 75.0
